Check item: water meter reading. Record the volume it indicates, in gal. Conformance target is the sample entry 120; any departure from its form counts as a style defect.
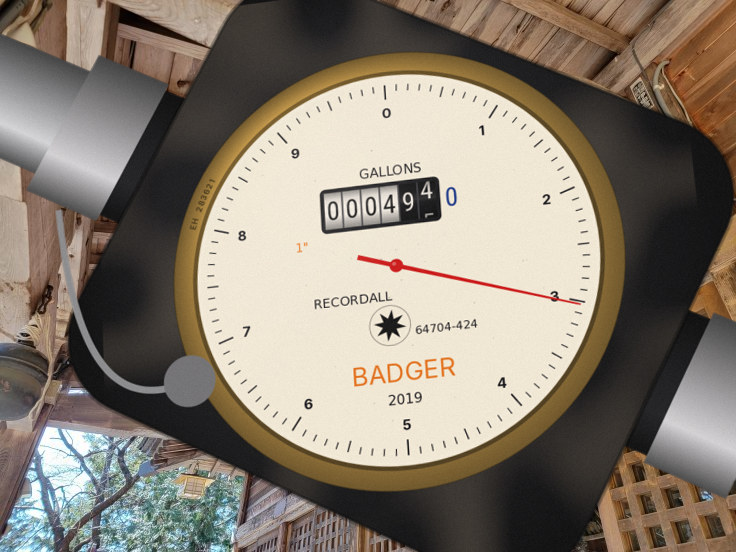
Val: 4943.0
